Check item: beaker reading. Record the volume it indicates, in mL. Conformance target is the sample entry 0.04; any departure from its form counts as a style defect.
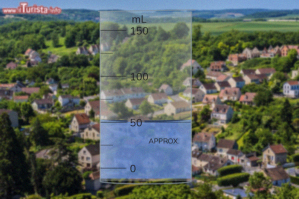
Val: 50
